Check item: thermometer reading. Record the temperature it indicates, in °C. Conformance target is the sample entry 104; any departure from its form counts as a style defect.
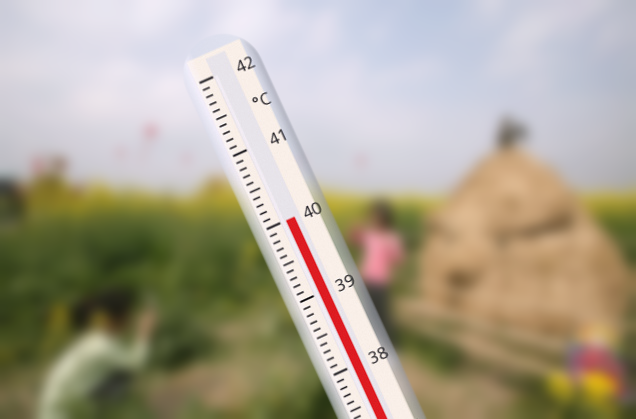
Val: 40
